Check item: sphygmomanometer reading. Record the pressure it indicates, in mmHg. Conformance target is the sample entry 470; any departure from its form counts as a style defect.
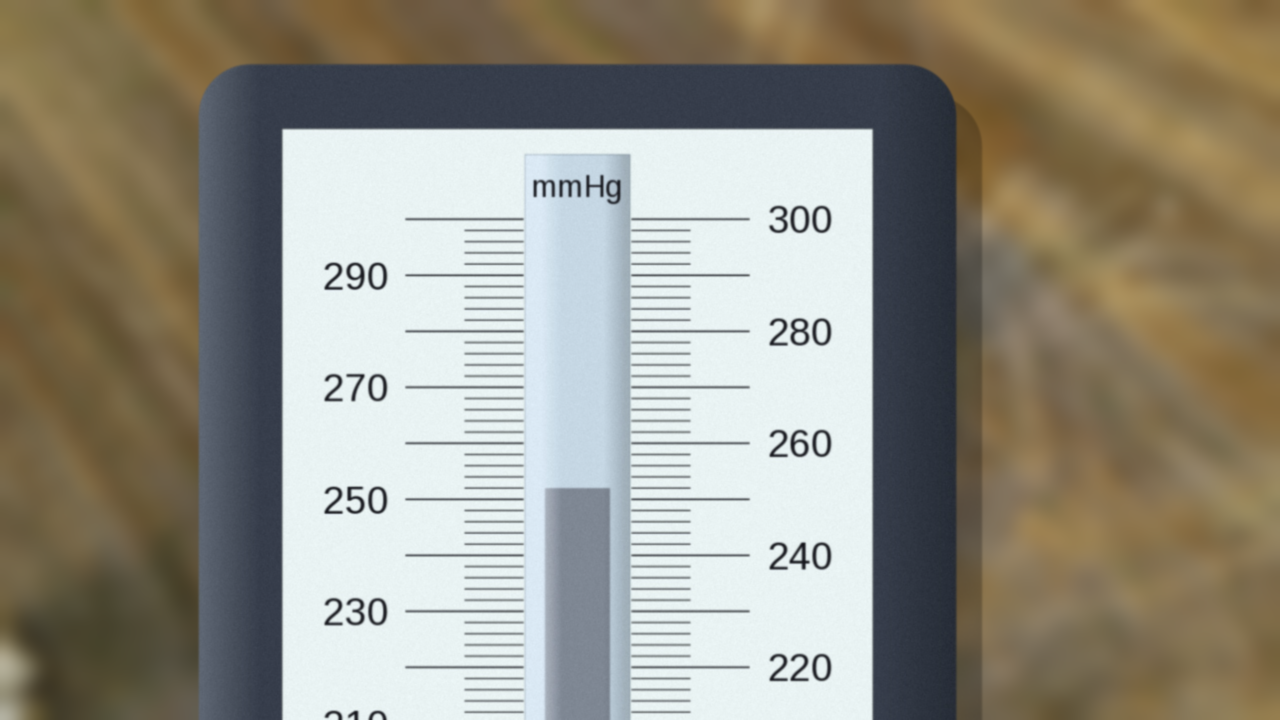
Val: 252
